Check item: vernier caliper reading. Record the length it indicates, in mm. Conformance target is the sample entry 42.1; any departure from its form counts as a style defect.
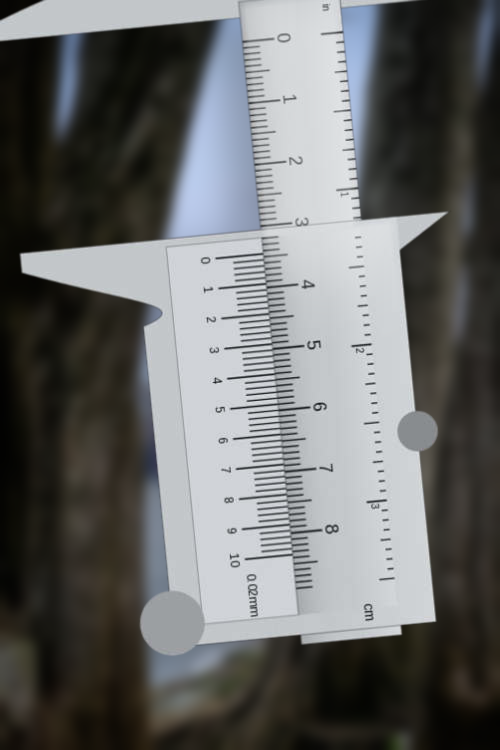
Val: 34.5
